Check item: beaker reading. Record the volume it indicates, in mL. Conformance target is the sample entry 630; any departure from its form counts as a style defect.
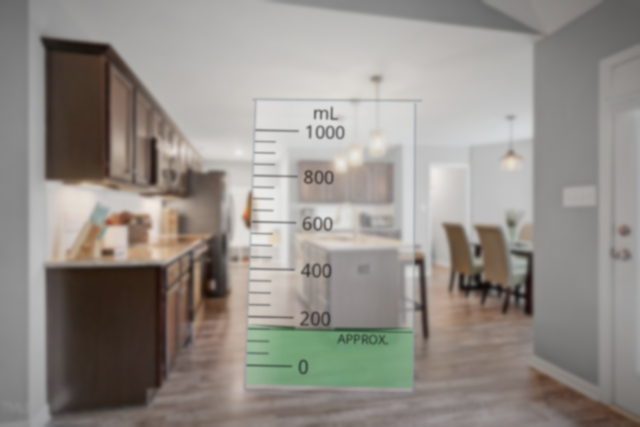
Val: 150
